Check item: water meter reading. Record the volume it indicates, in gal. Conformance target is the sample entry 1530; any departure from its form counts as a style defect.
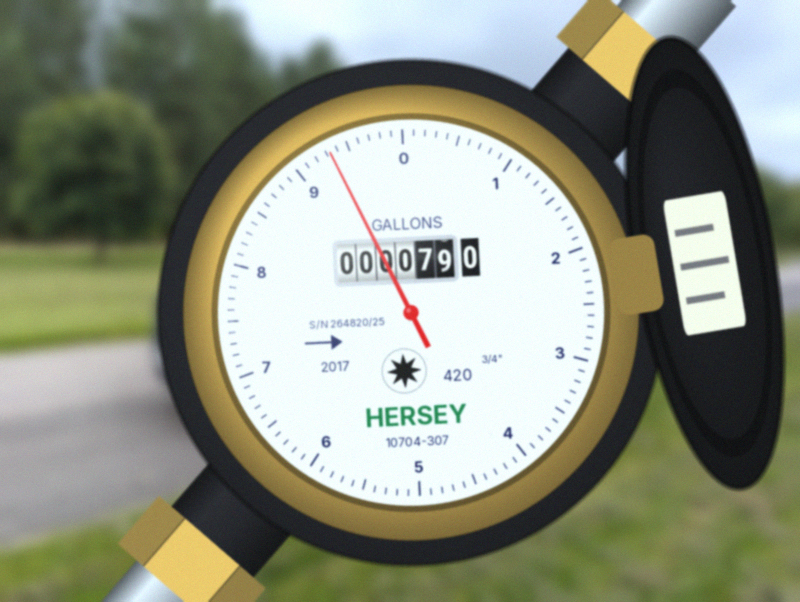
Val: 789.3
